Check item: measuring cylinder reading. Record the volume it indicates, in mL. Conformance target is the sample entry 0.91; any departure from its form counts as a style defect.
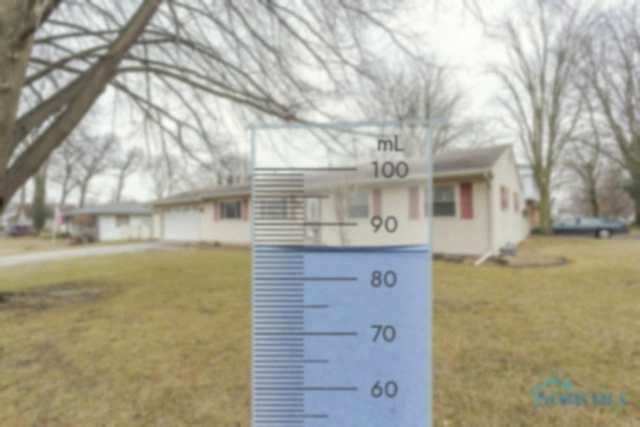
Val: 85
